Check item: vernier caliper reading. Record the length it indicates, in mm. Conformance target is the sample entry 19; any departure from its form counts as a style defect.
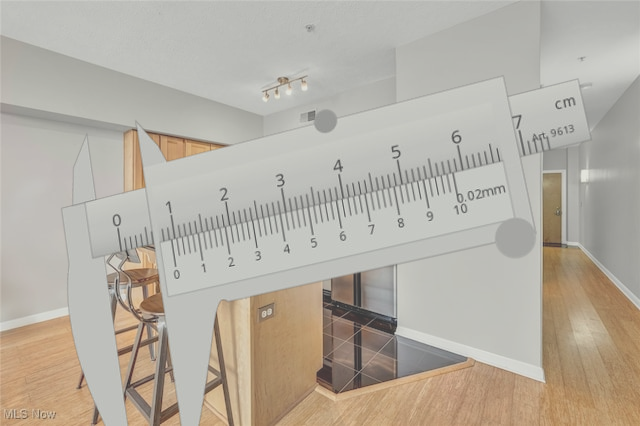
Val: 9.4
